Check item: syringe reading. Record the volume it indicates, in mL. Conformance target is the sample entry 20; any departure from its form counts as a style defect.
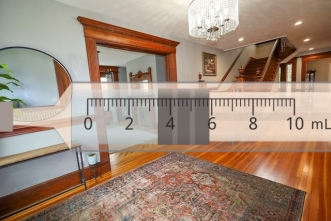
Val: 3.4
